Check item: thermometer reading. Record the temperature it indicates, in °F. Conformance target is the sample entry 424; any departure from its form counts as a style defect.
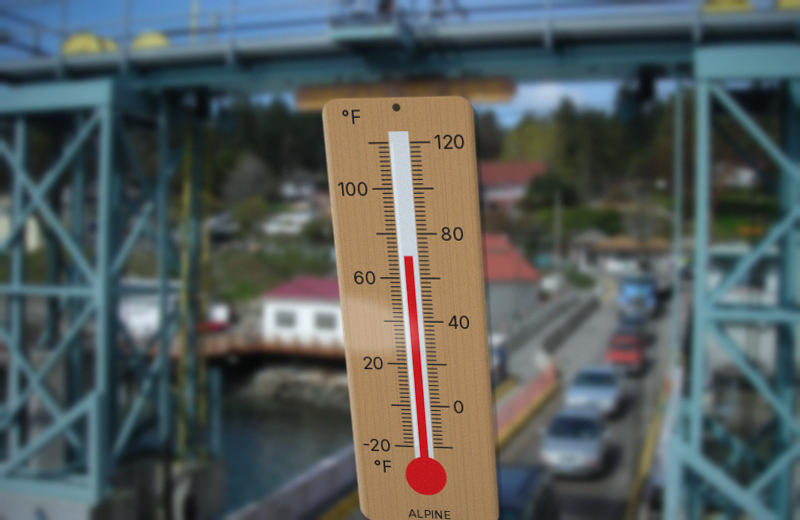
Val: 70
